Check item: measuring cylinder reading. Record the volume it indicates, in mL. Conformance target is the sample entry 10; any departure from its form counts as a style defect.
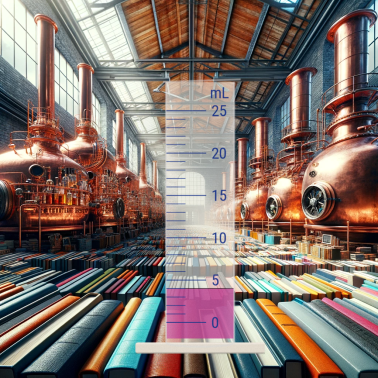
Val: 4
